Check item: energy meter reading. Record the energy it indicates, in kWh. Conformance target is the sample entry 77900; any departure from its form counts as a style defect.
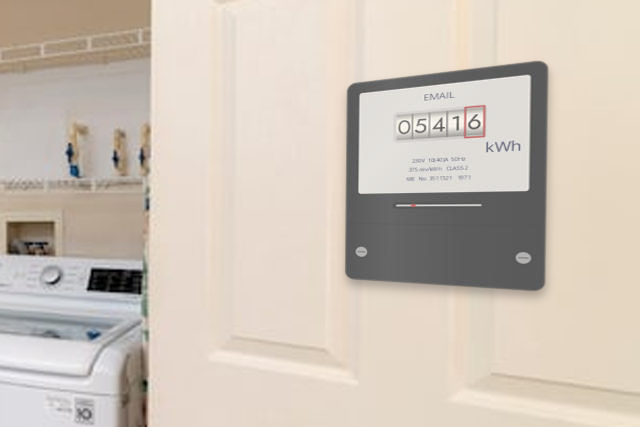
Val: 541.6
